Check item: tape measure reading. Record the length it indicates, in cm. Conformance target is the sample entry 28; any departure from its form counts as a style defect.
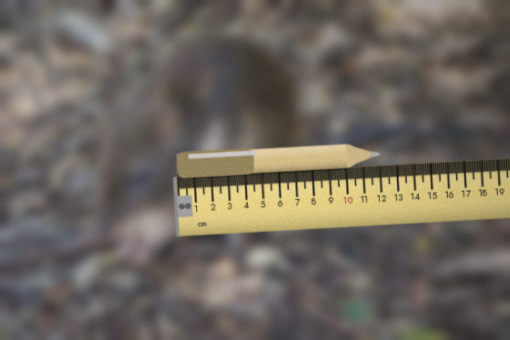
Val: 12
